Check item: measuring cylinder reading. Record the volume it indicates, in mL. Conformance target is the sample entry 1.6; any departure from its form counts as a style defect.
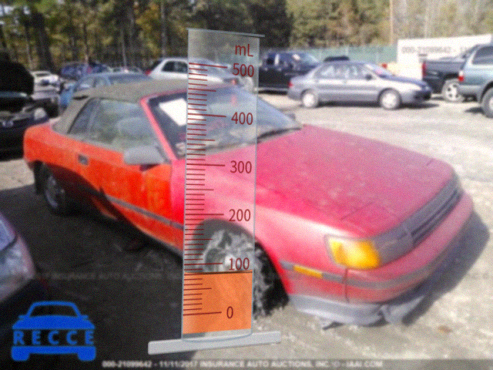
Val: 80
